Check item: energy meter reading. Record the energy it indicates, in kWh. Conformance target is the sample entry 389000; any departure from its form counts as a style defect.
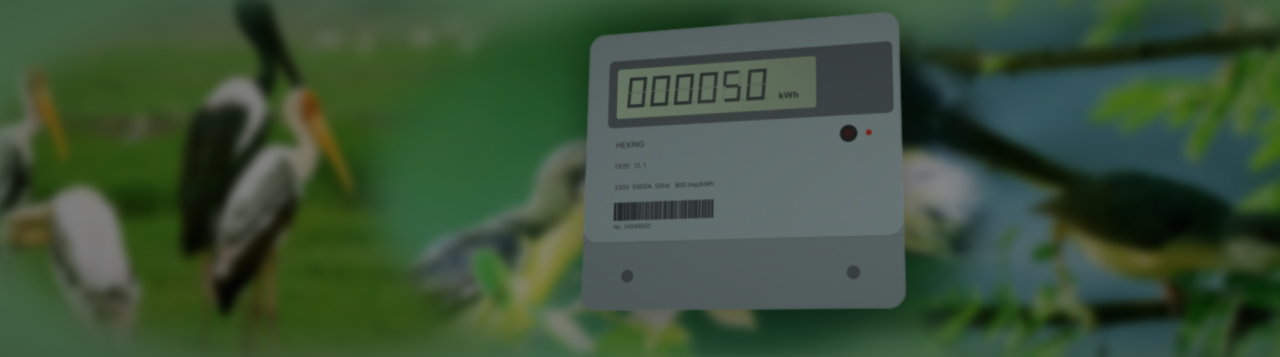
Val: 50
